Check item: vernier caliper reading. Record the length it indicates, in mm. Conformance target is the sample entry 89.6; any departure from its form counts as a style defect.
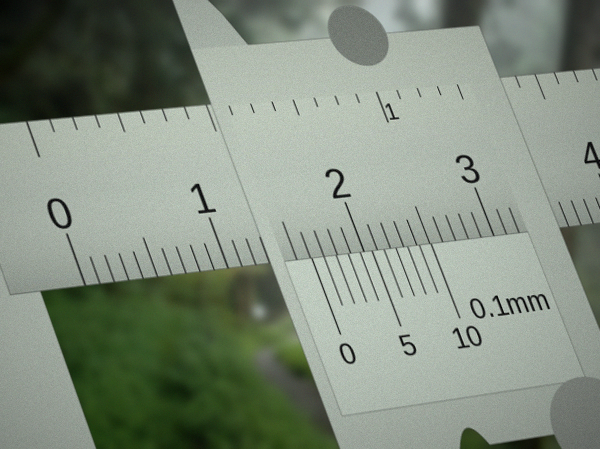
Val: 16.1
